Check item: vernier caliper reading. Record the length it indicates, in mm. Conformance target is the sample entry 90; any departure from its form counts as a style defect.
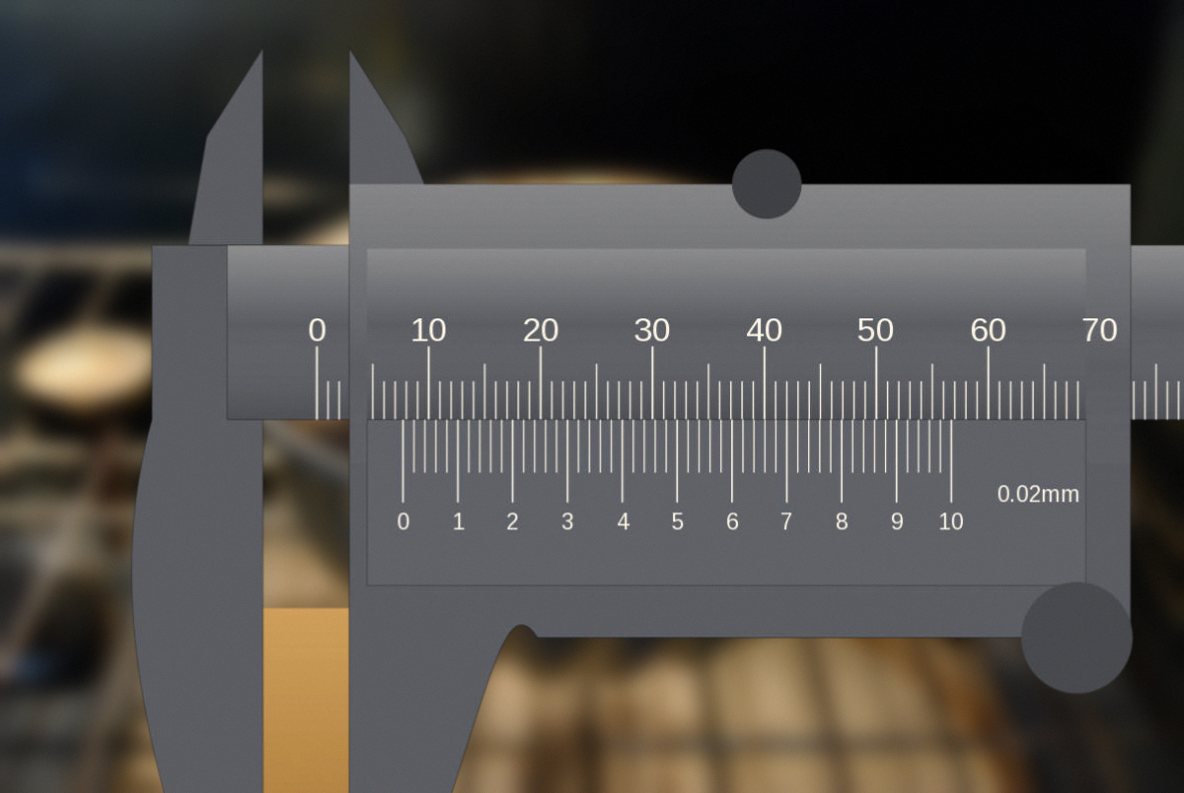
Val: 7.7
